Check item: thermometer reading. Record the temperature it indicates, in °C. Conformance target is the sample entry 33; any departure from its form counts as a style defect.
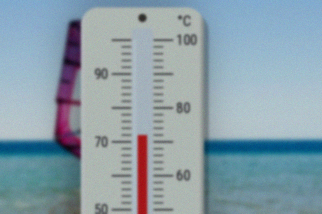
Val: 72
